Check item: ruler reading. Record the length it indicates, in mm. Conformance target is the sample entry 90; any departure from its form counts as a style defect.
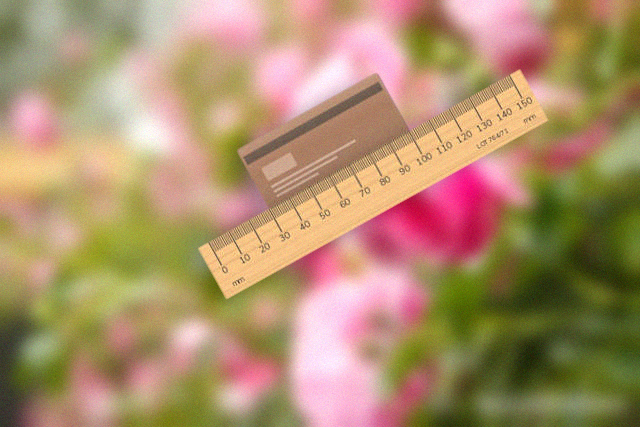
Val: 70
